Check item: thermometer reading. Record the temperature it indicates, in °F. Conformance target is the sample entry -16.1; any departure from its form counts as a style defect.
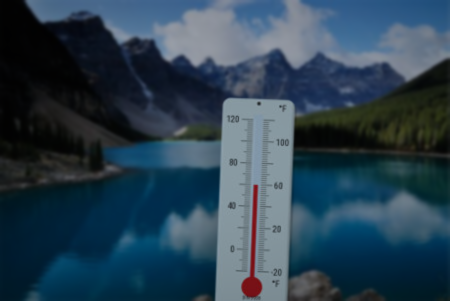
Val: 60
